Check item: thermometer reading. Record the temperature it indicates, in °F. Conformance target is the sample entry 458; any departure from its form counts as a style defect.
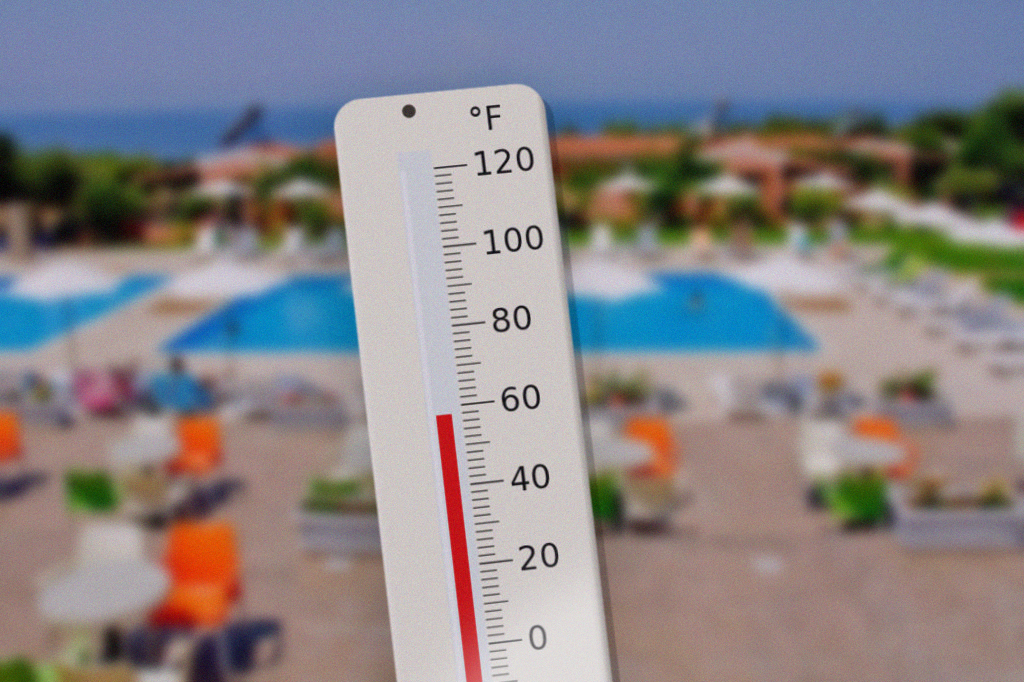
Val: 58
